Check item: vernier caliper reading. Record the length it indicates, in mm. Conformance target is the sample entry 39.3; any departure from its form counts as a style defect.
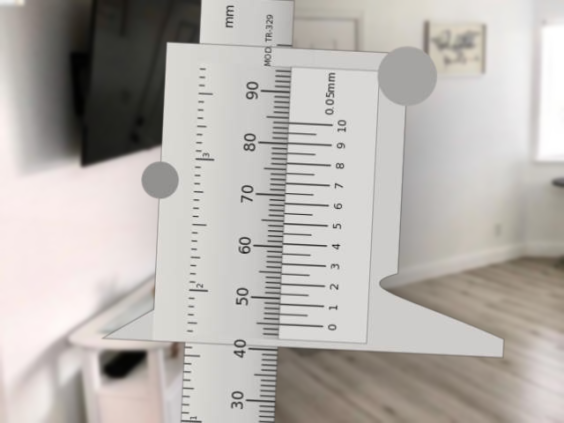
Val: 45.0
